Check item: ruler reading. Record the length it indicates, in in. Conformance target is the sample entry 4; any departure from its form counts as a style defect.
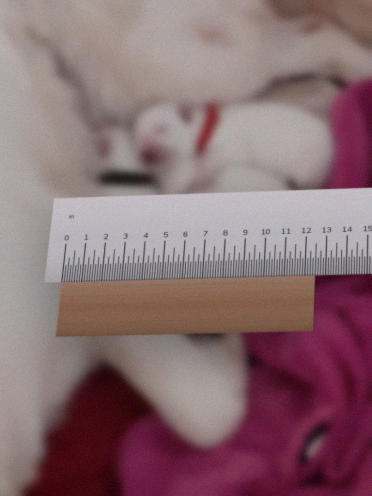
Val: 12.5
